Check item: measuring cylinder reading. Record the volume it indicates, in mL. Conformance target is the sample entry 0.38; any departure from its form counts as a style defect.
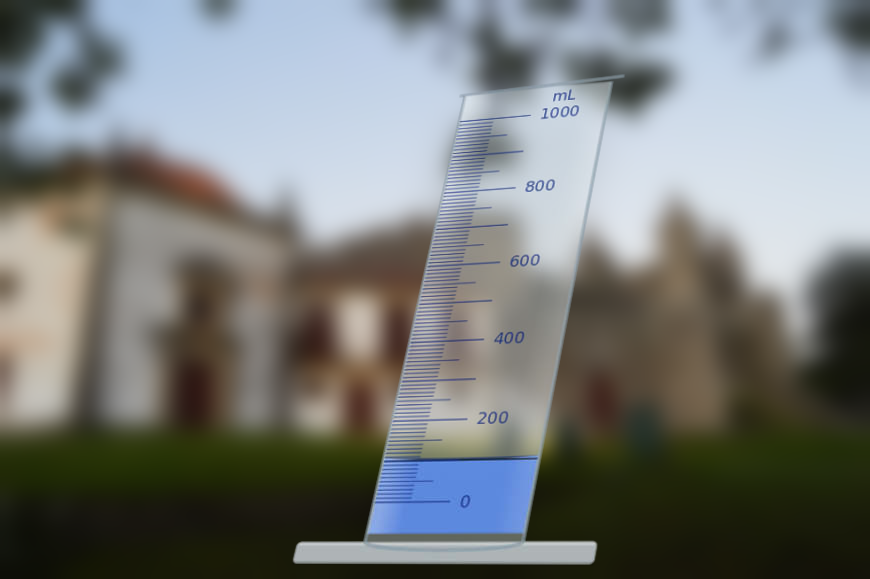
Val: 100
